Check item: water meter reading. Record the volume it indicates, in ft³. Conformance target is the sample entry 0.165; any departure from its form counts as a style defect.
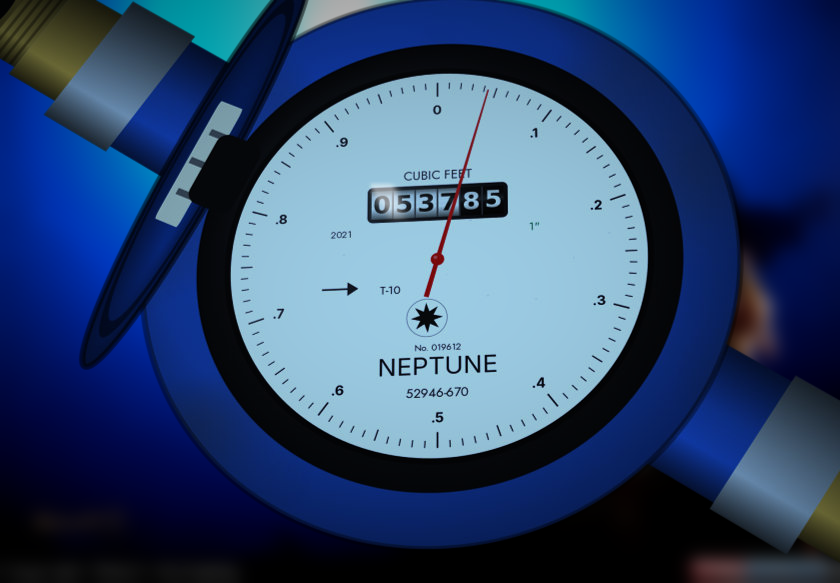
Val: 53785.04
